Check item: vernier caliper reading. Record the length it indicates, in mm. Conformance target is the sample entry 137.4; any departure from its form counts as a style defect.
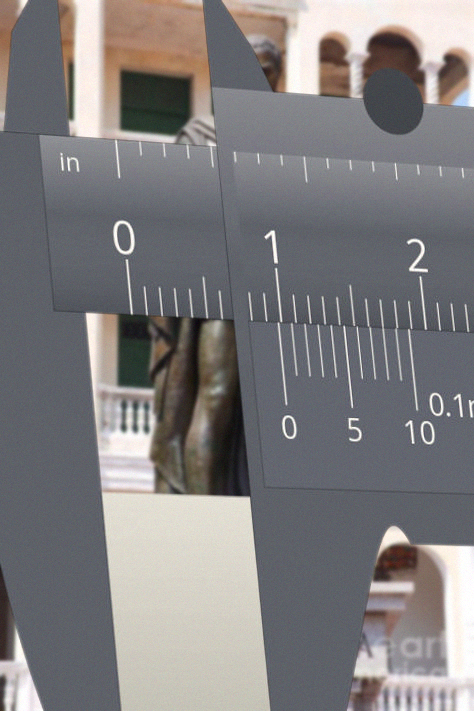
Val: 9.8
